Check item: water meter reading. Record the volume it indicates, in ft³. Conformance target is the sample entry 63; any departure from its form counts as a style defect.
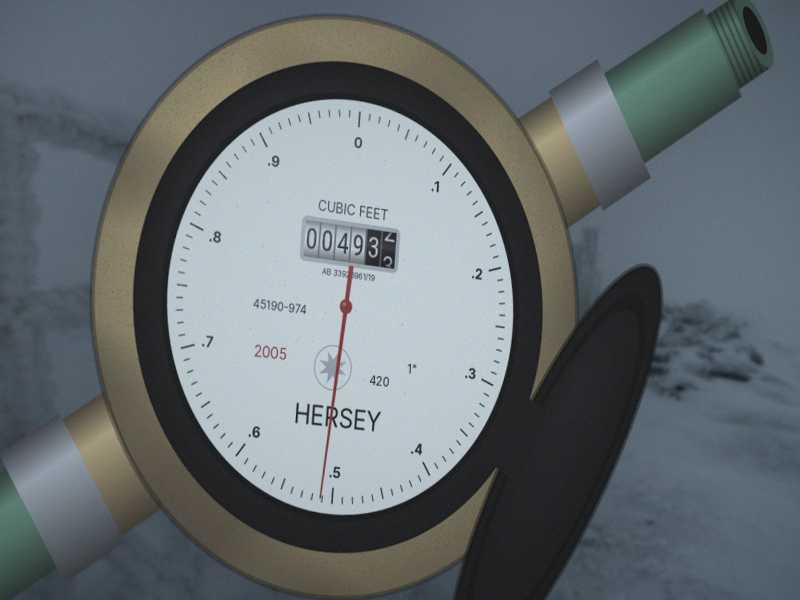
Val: 4932.51
